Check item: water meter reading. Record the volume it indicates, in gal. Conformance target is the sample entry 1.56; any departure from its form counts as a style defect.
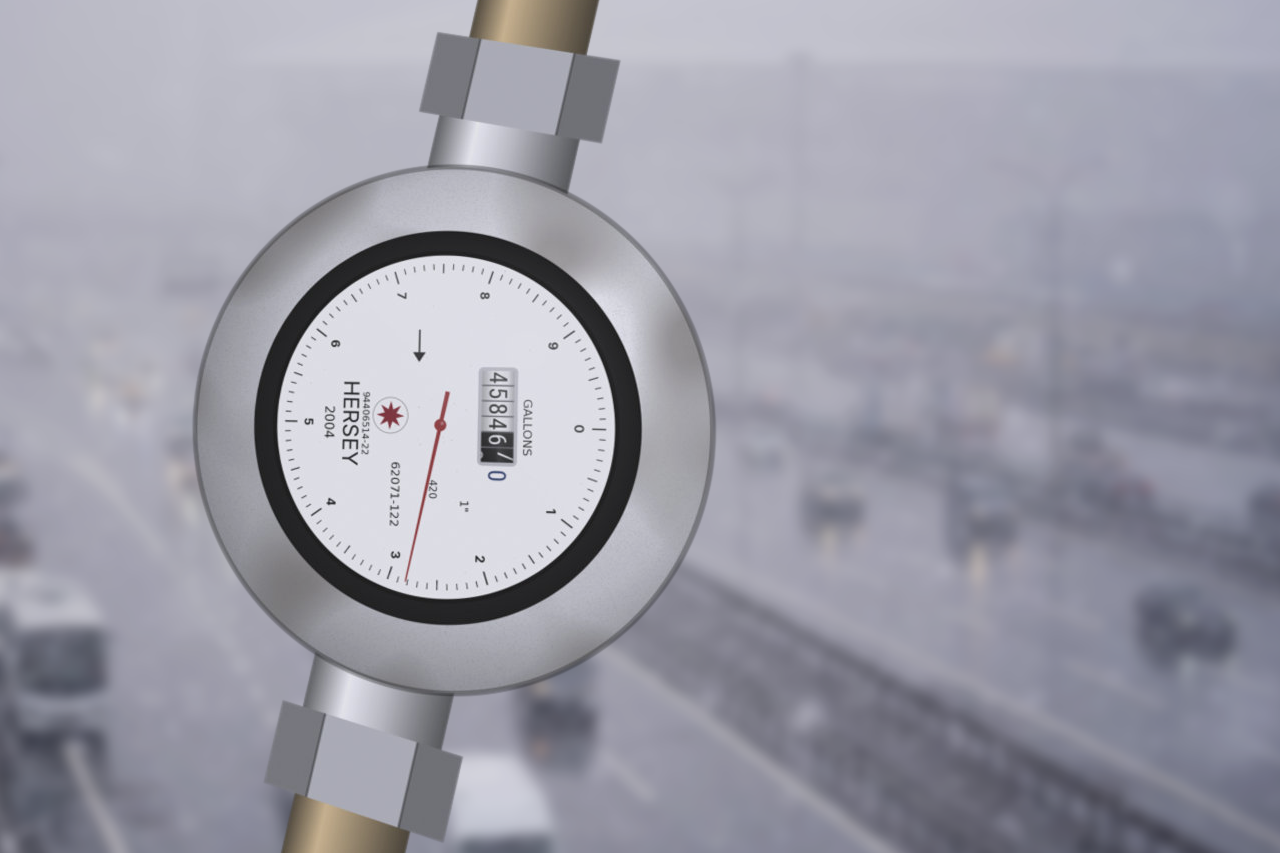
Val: 4584672.8
